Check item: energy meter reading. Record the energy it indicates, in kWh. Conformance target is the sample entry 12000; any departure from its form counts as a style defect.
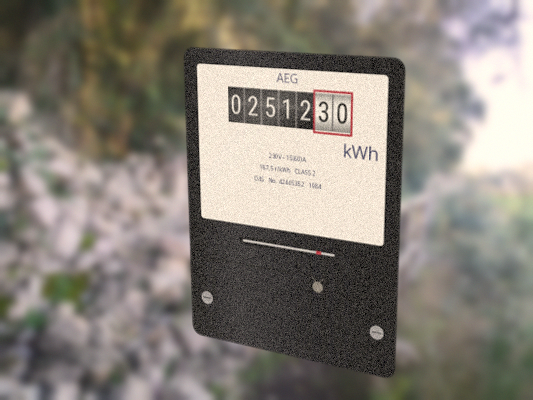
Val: 2512.30
